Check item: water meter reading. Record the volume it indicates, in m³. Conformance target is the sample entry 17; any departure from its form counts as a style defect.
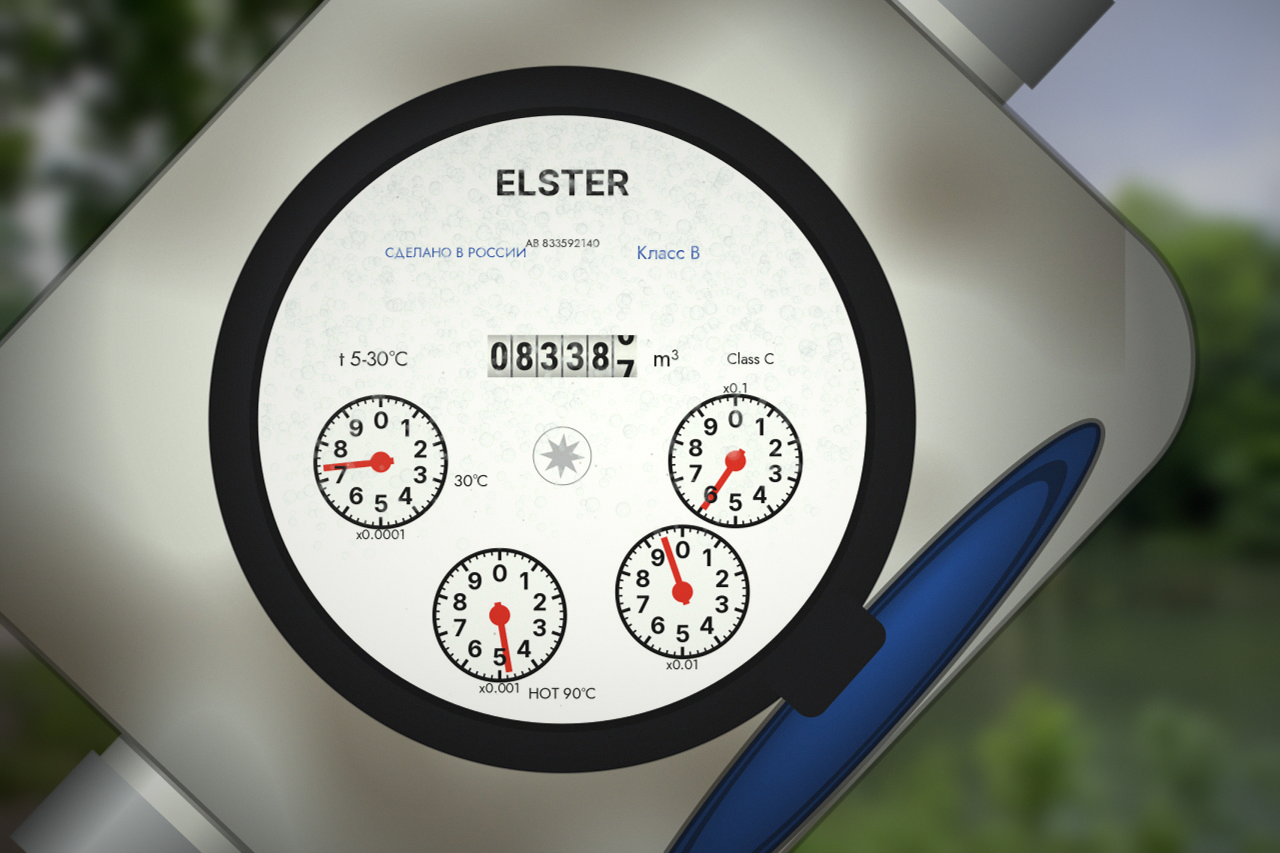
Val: 83386.5947
